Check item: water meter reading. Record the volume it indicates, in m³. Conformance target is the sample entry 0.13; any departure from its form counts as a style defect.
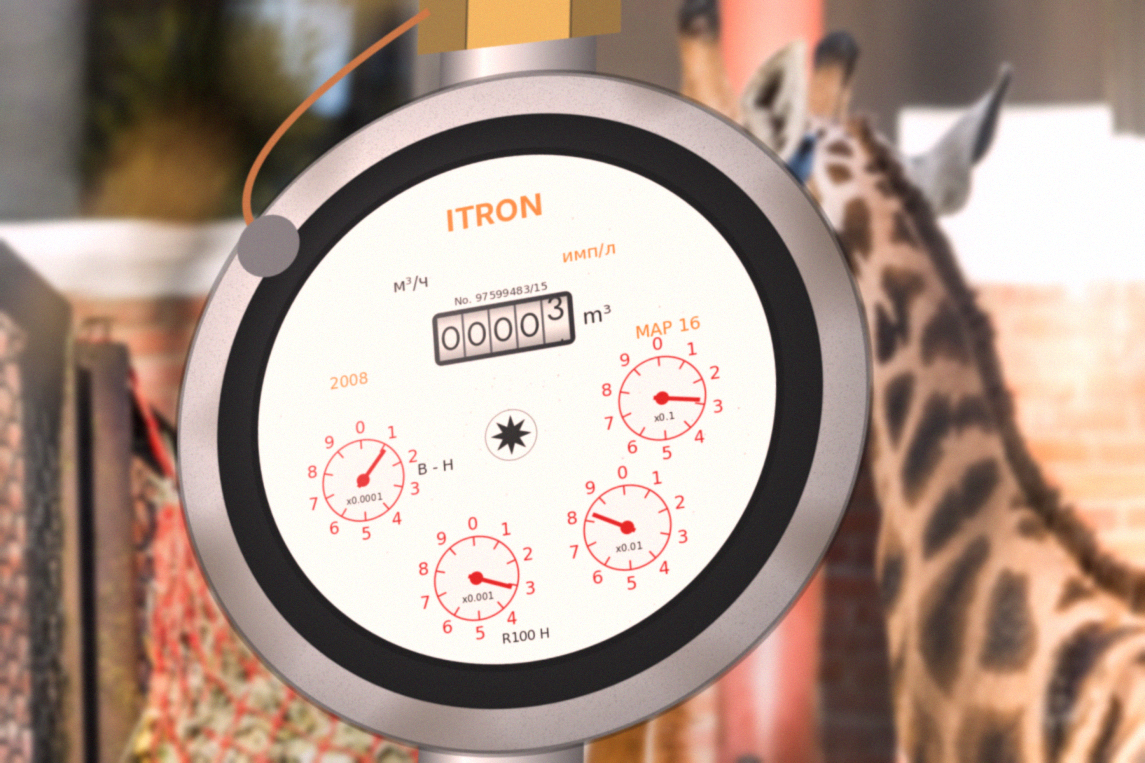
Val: 3.2831
